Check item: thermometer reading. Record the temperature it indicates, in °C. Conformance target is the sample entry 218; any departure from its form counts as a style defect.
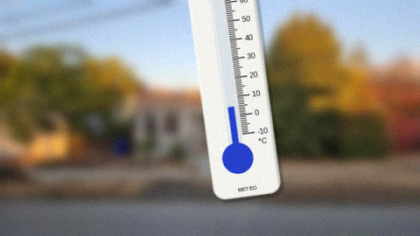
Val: 5
